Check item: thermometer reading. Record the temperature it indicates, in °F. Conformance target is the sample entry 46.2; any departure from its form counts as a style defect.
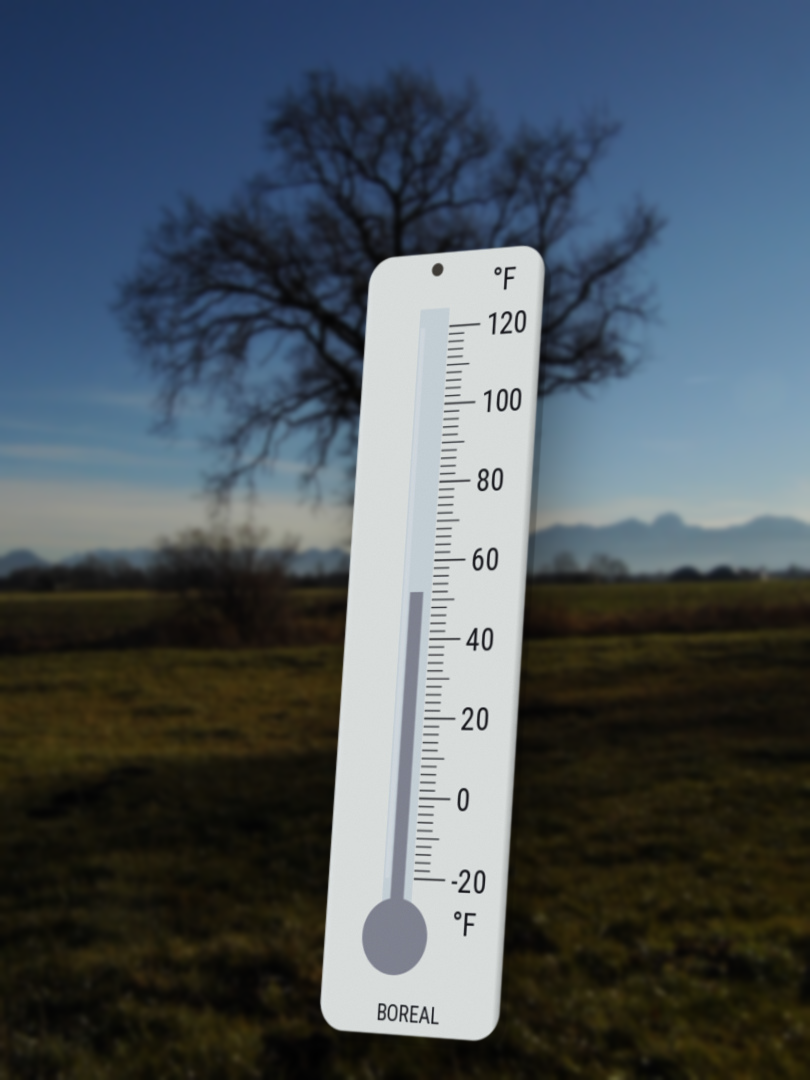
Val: 52
